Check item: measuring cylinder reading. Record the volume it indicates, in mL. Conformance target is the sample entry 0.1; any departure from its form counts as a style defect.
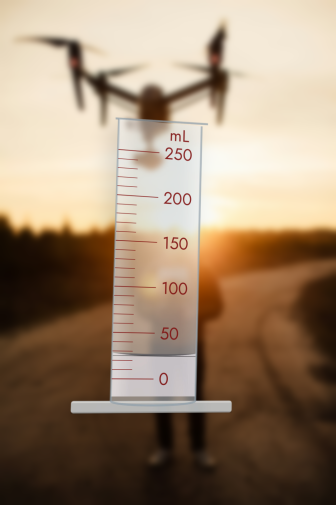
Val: 25
